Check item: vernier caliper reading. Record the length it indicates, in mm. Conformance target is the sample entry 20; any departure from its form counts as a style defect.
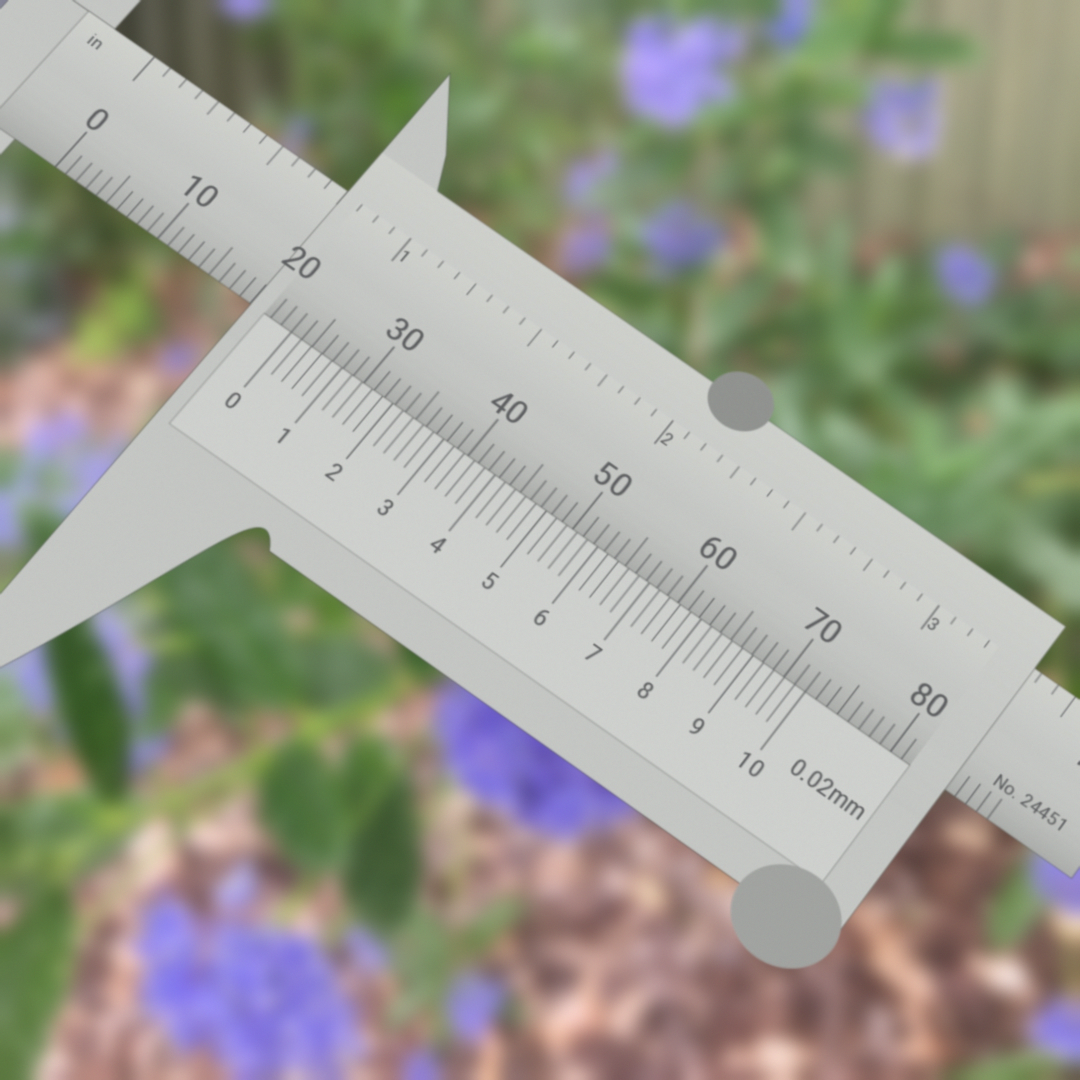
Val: 23.0
